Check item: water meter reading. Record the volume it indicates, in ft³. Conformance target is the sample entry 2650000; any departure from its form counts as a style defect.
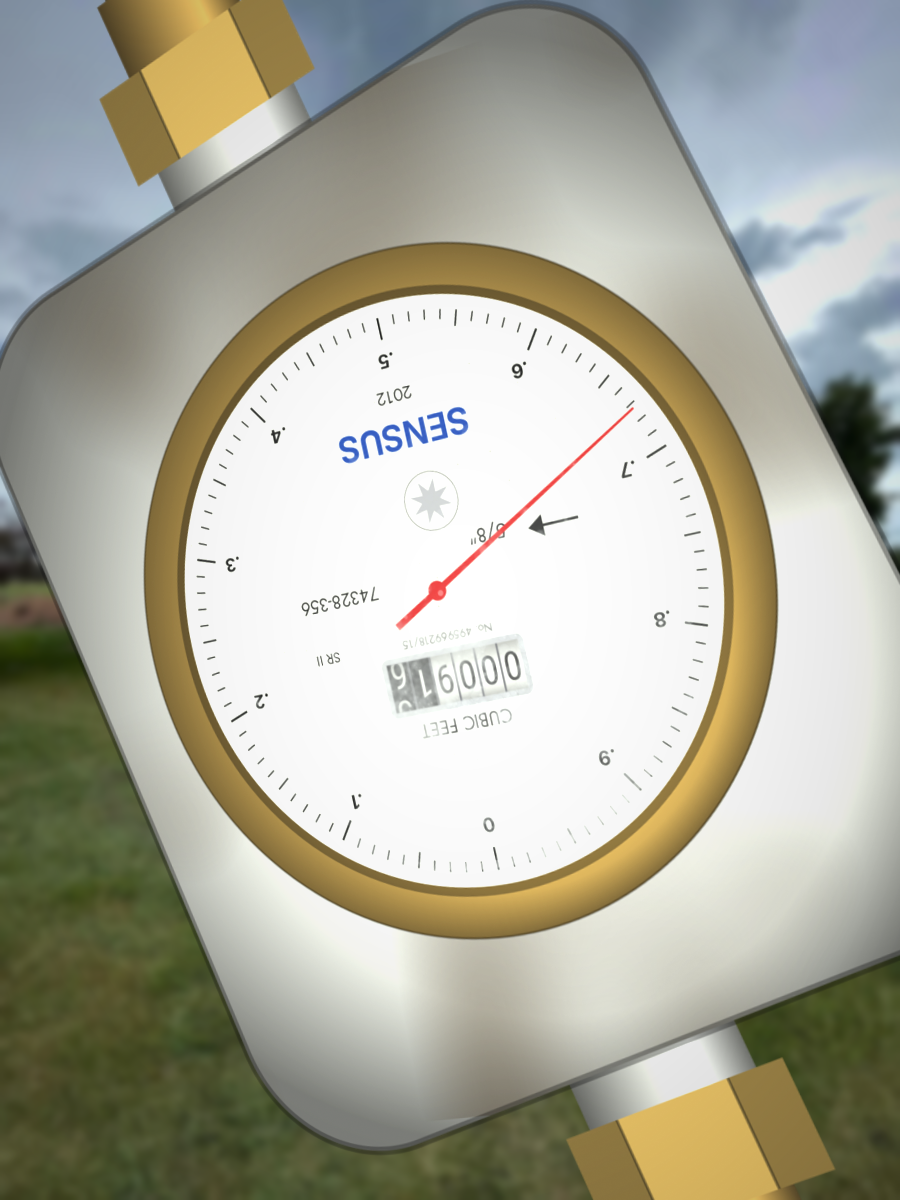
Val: 915.67
